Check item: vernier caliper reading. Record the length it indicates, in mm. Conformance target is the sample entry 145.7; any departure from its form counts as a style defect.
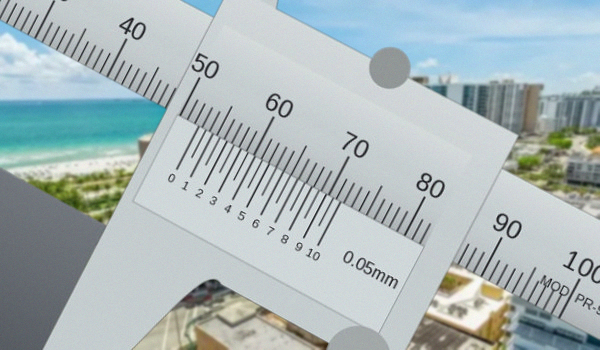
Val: 52.6
